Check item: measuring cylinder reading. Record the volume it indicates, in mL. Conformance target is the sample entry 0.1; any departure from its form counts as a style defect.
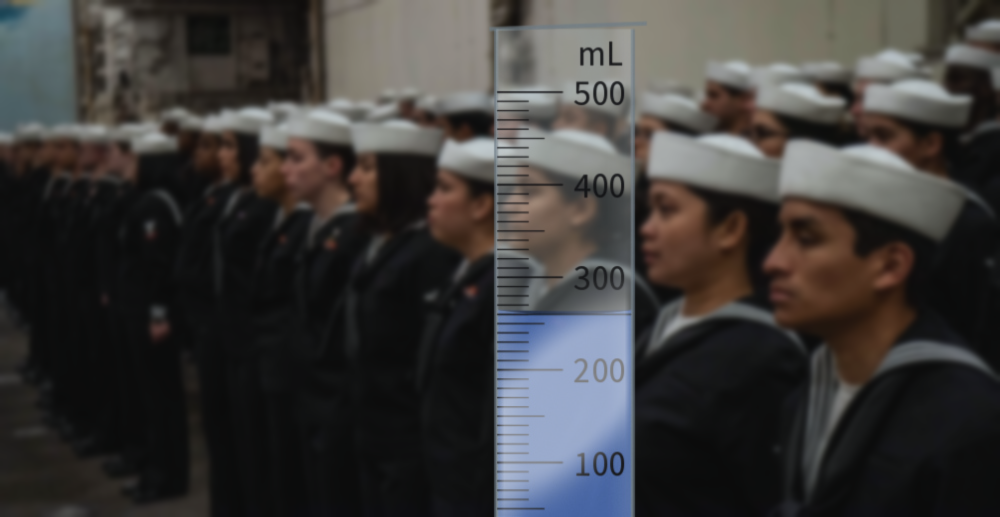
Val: 260
